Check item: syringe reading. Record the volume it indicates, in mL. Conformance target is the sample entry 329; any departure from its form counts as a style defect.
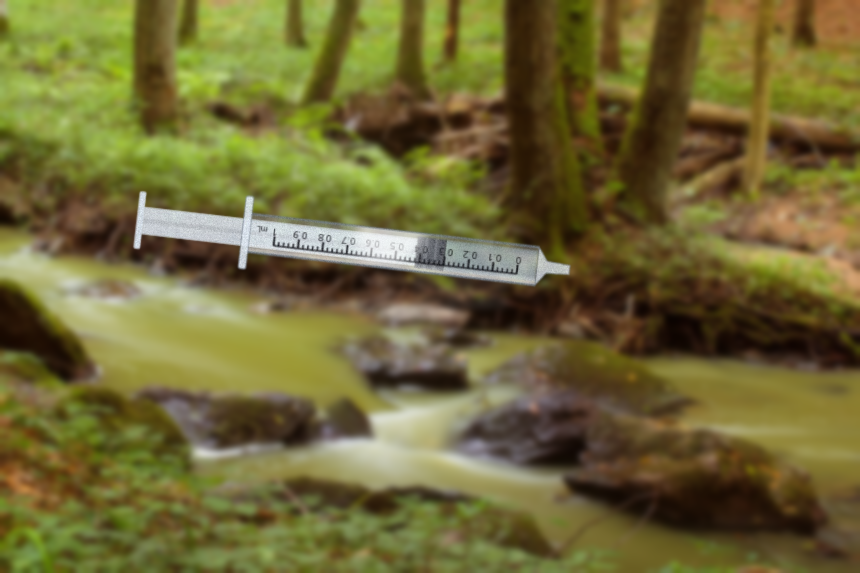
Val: 0.3
